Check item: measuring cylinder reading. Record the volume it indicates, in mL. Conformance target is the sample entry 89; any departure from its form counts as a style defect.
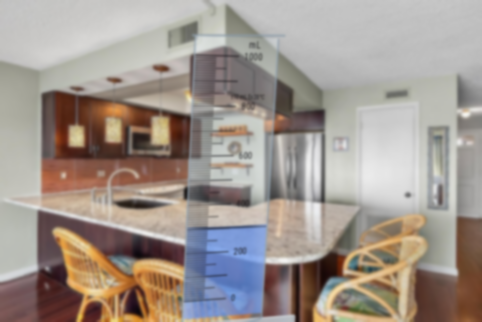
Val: 300
